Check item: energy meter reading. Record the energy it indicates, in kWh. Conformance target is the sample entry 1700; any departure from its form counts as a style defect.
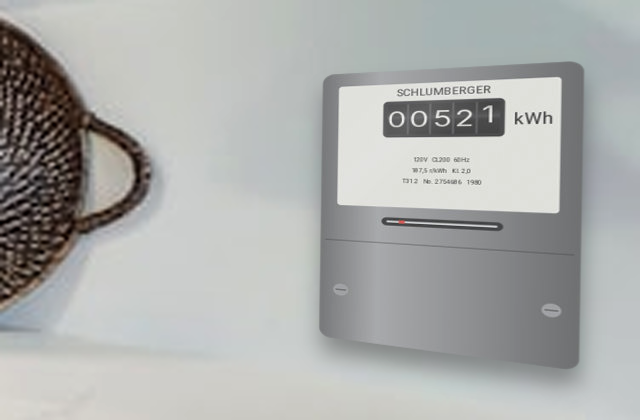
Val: 521
